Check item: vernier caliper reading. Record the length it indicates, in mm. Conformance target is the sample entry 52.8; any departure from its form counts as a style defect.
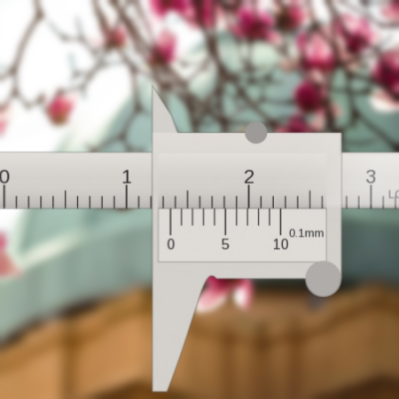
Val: 13.6
